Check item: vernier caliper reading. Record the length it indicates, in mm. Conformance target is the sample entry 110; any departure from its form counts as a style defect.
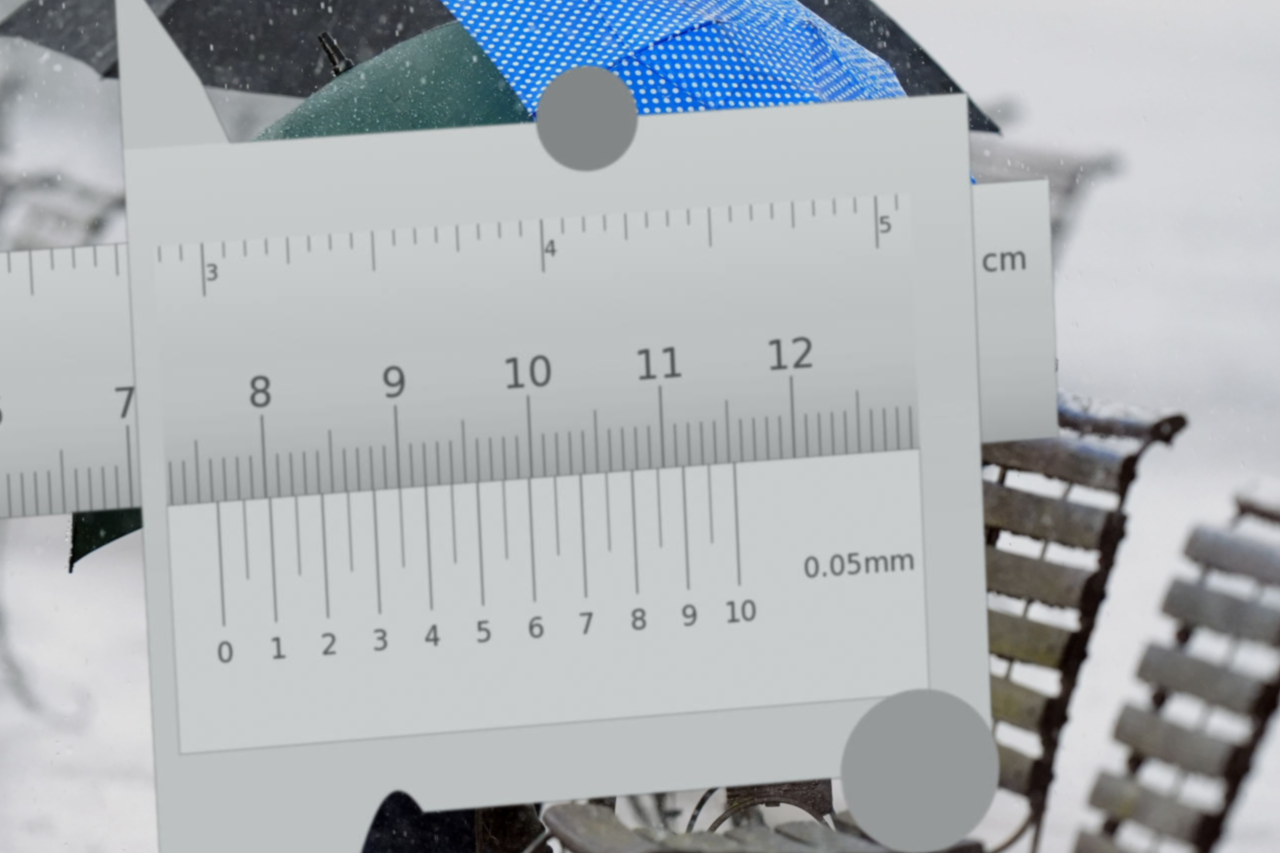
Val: 76.4
